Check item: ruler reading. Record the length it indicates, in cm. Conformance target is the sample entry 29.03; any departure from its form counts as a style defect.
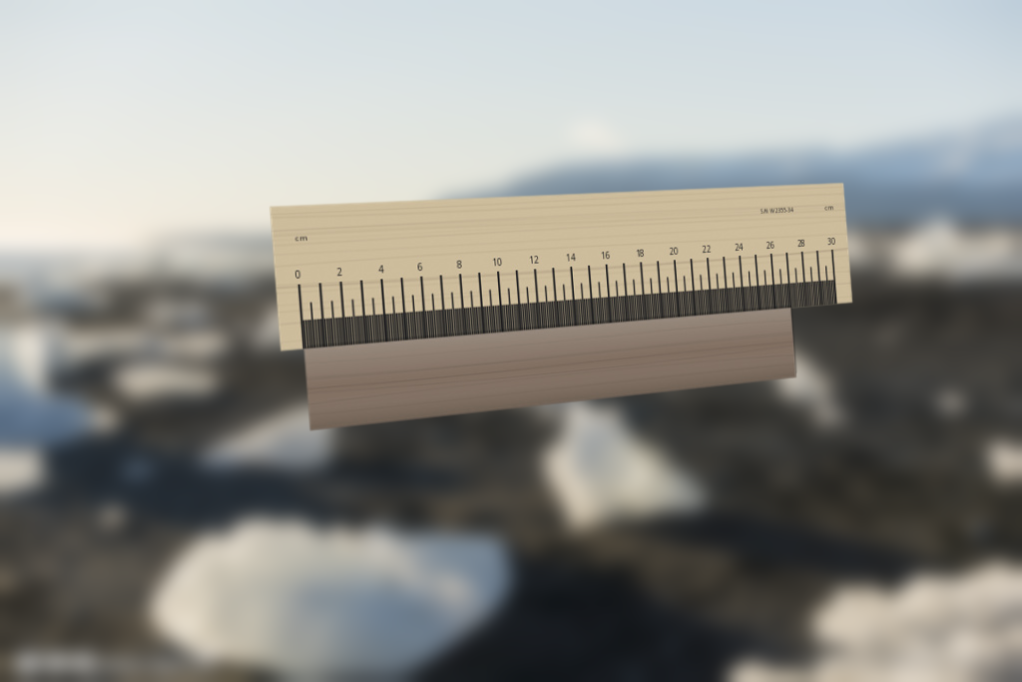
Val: 27
